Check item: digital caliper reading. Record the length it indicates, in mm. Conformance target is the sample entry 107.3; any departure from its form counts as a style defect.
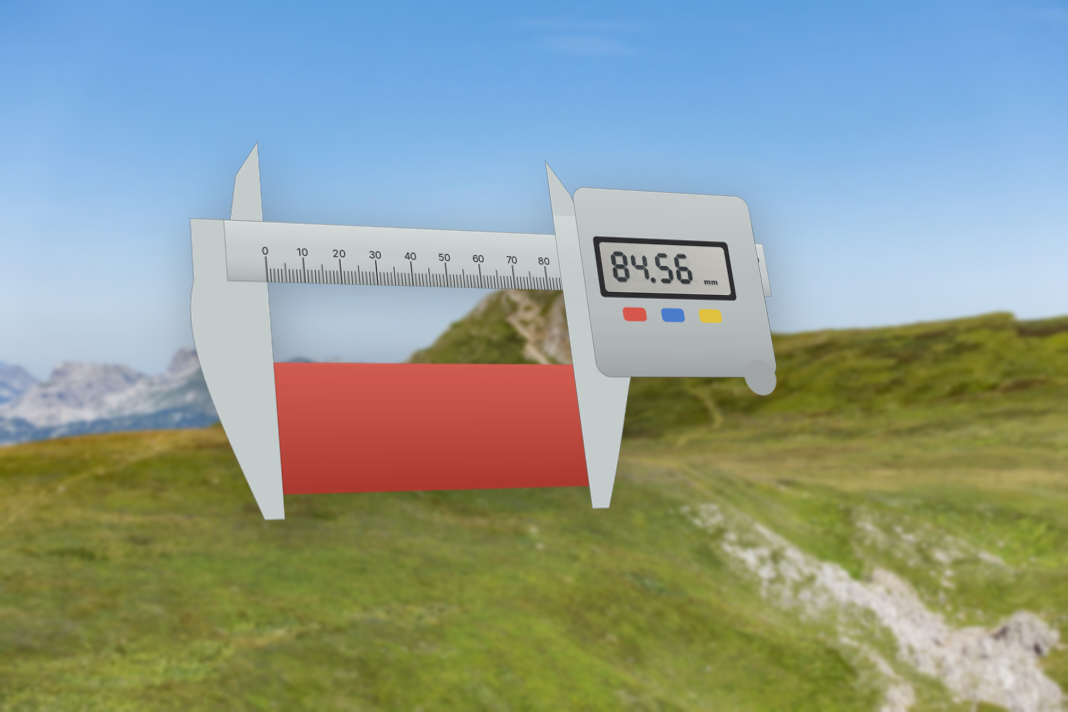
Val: 84.56
